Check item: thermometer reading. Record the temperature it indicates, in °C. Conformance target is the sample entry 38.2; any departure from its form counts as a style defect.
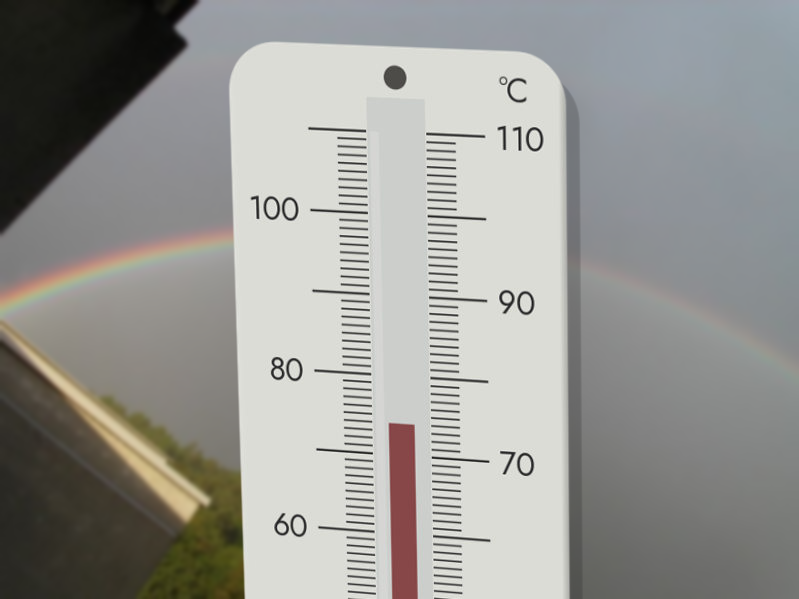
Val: 74
